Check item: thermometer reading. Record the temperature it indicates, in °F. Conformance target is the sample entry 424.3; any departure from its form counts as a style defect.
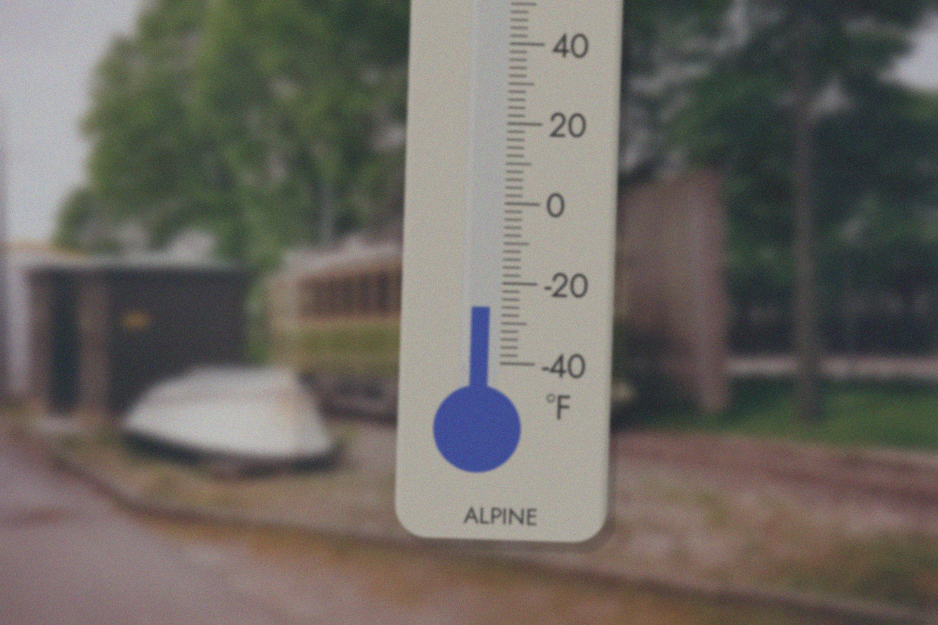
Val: -26
